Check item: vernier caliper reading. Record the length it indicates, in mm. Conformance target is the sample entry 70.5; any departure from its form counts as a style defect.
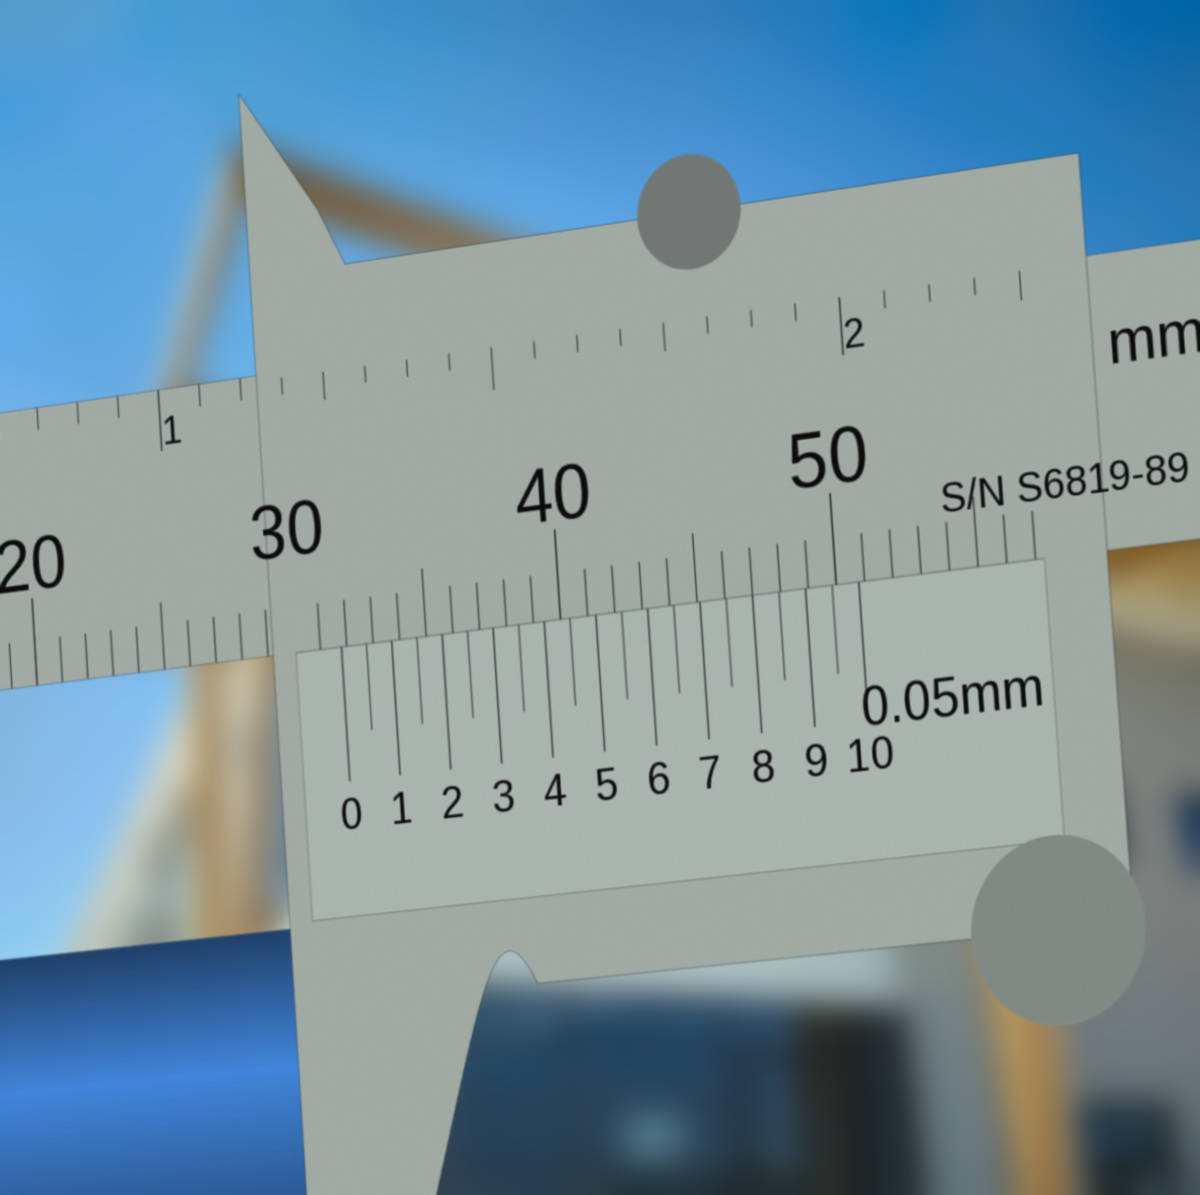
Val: 31.8
